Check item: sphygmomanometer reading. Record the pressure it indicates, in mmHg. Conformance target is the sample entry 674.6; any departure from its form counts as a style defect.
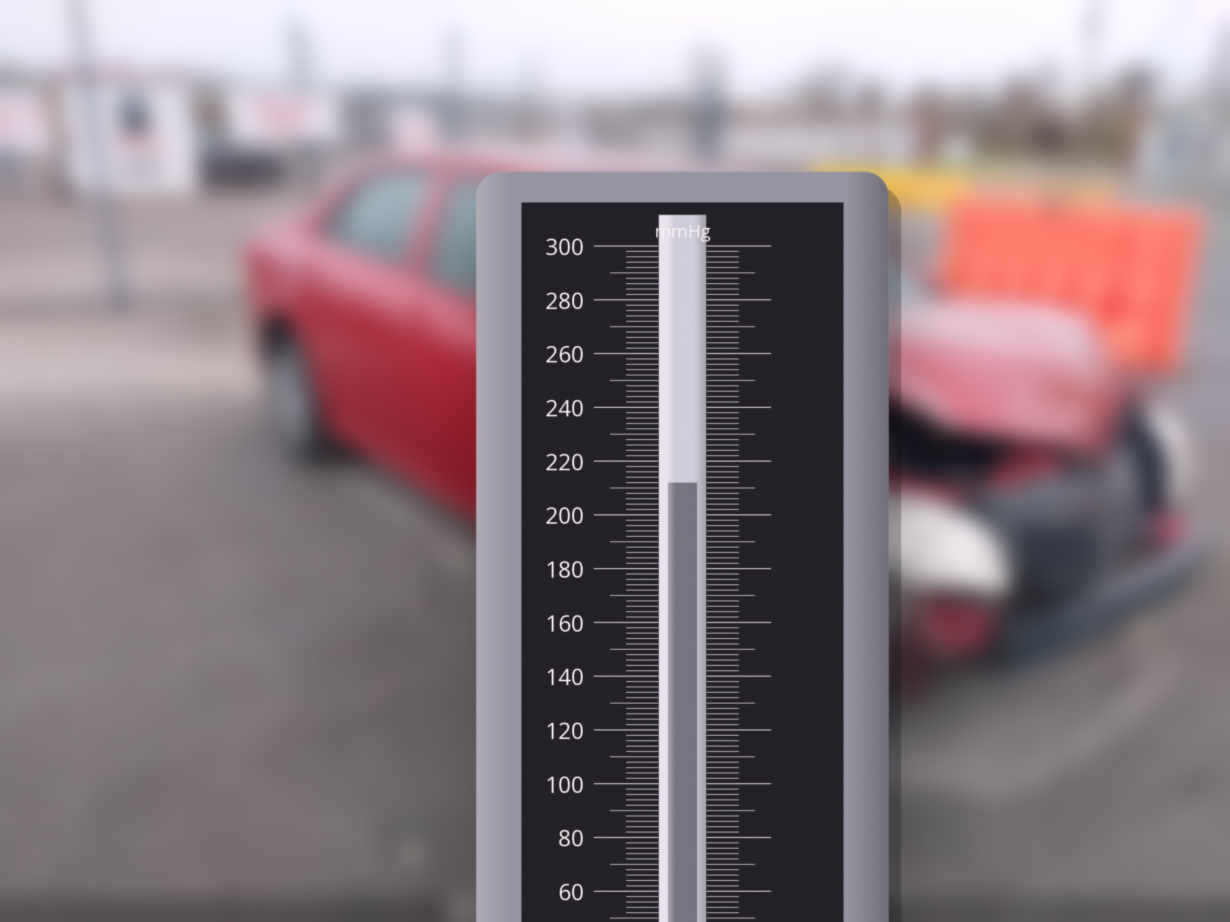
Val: 212
